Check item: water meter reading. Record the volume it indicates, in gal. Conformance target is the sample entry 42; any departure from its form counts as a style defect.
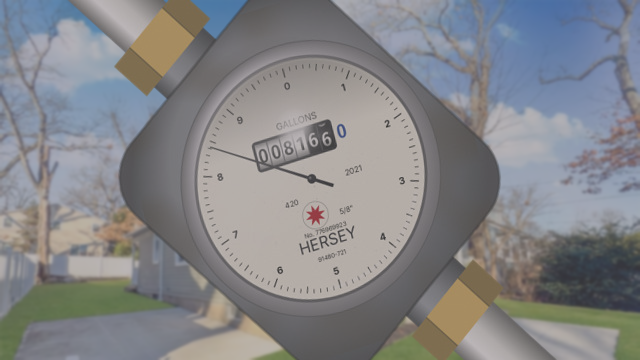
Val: 81658.4
